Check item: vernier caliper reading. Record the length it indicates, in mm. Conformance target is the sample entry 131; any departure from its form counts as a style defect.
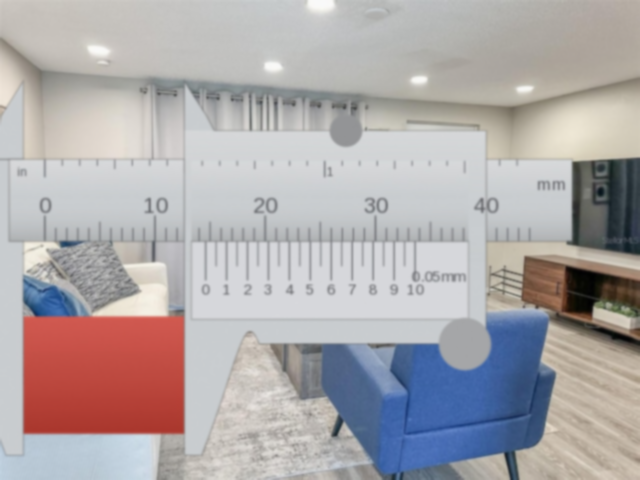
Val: 14.6
